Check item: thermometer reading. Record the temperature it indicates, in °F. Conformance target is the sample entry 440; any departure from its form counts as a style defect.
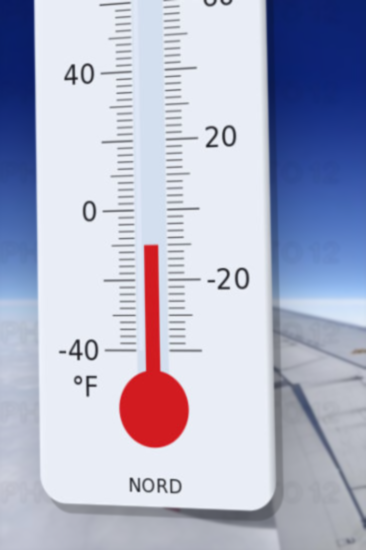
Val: -10
